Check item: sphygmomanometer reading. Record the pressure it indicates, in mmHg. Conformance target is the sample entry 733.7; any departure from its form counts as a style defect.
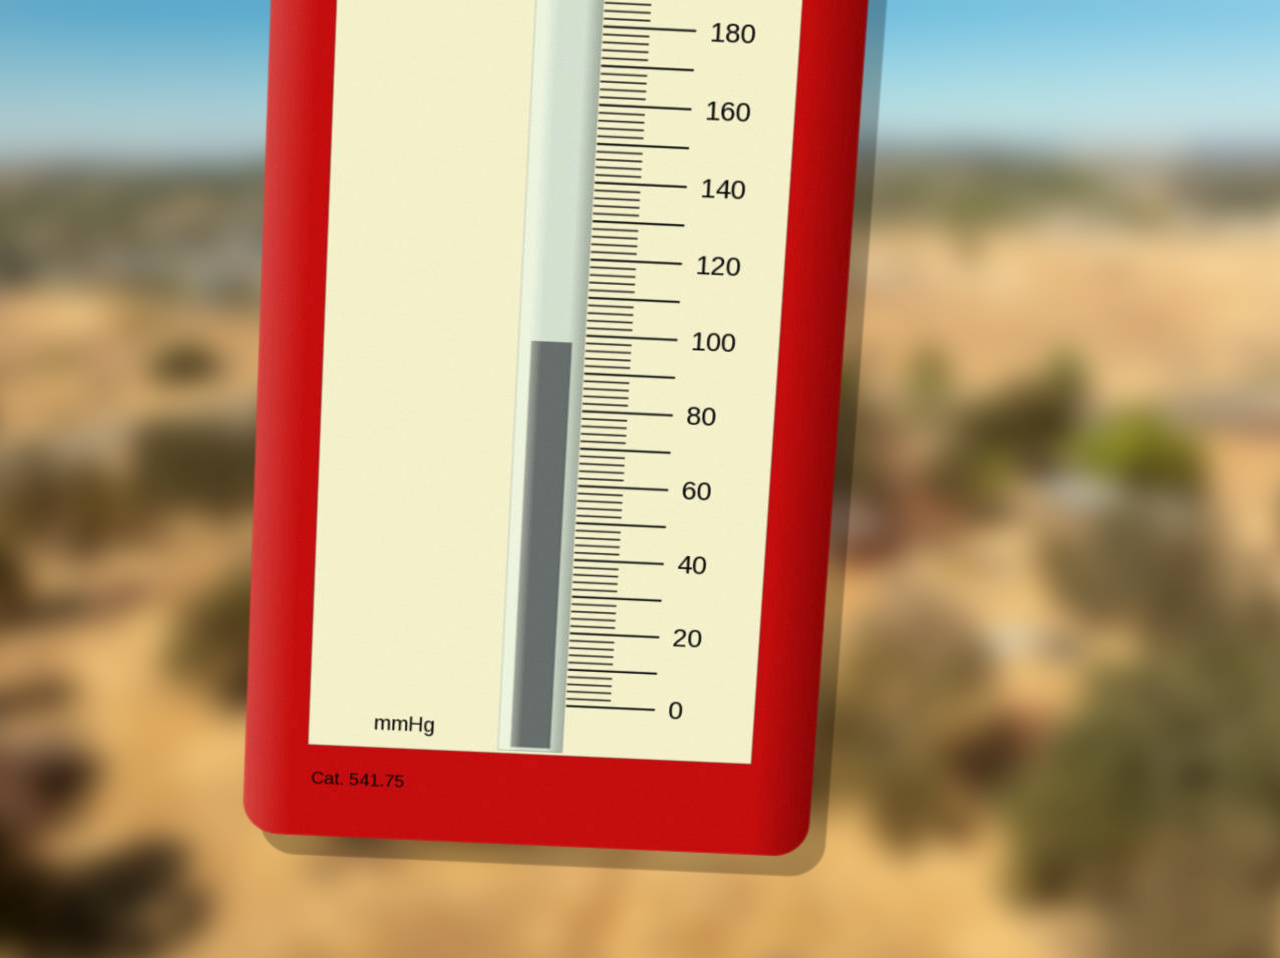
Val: 98
